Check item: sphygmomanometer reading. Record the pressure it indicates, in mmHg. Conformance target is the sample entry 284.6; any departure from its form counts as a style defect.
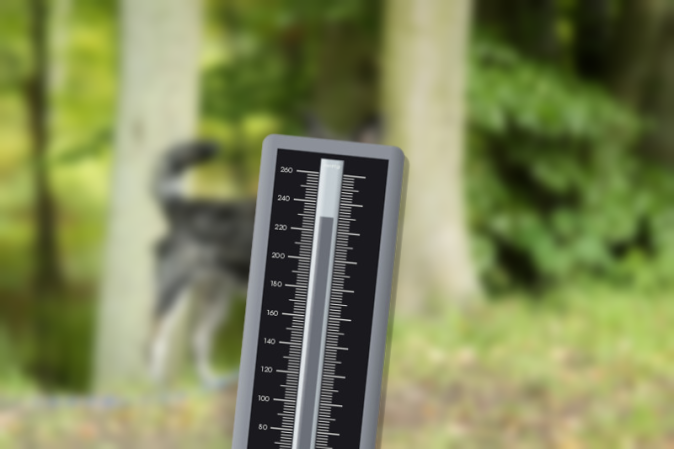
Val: 230
